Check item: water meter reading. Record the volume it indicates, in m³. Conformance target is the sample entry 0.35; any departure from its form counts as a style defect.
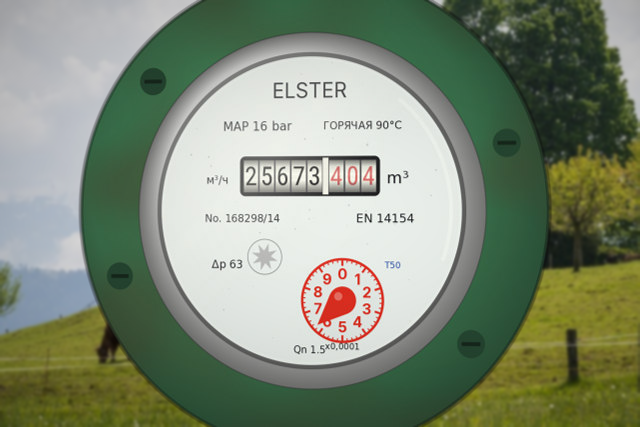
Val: 25673.4046
